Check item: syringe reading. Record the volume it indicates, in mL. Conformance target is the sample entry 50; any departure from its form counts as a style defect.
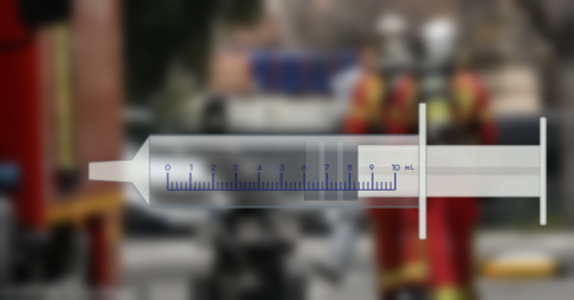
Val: 6
